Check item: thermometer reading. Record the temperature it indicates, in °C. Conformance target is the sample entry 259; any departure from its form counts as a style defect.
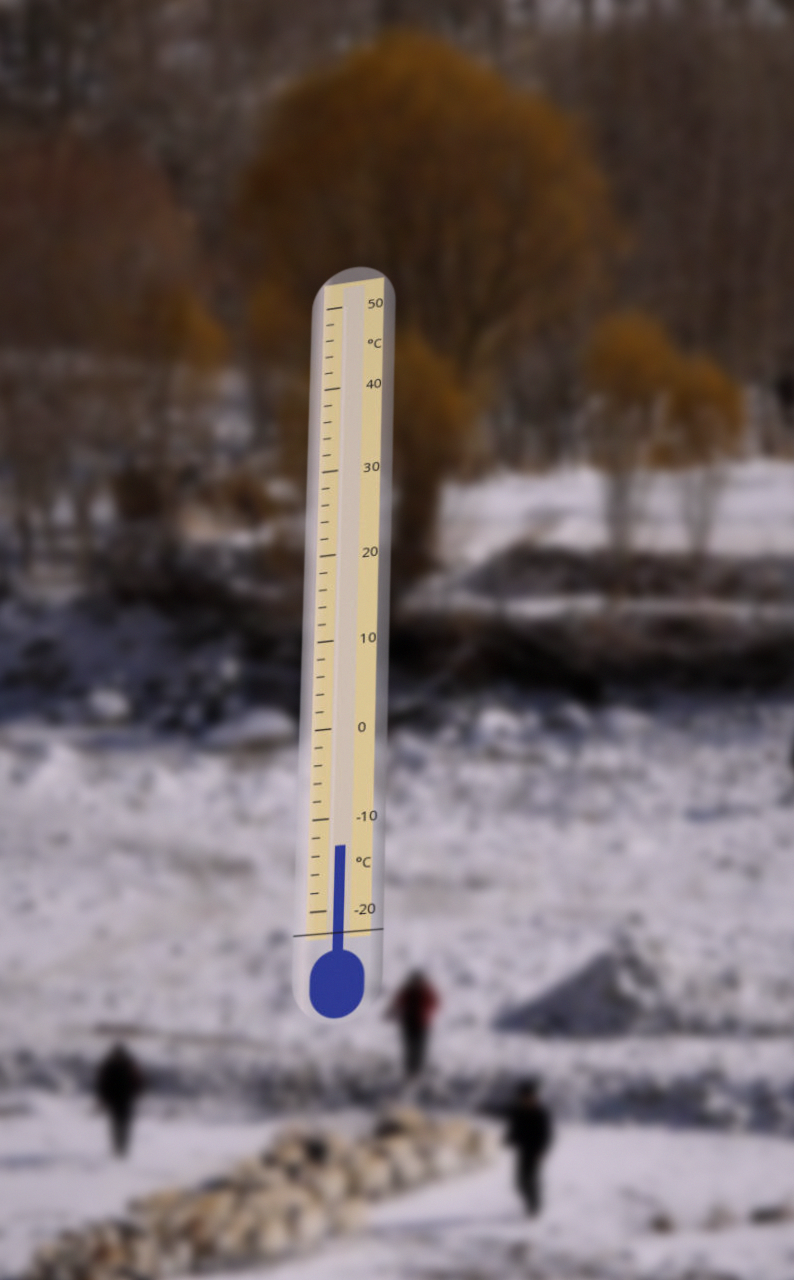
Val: -13
